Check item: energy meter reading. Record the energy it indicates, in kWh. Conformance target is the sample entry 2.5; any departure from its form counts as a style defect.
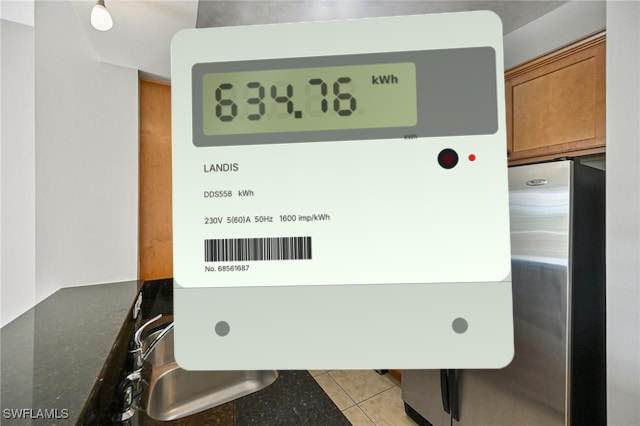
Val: 634.76
